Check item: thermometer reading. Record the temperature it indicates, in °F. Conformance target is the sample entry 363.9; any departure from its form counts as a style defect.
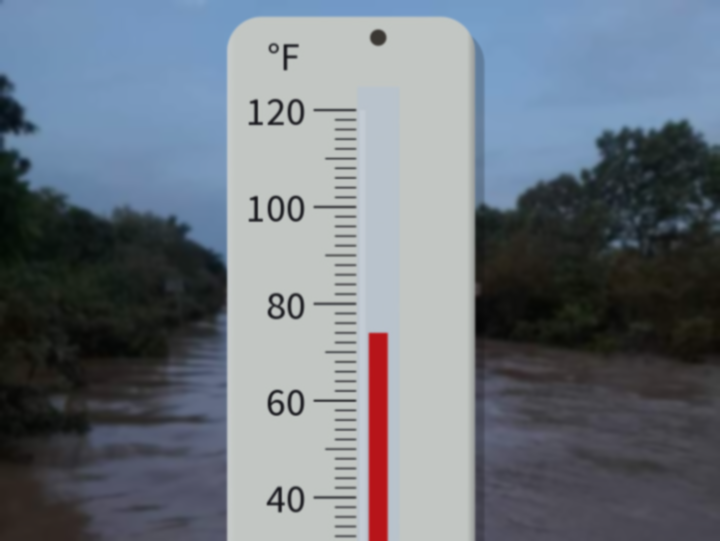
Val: 74
